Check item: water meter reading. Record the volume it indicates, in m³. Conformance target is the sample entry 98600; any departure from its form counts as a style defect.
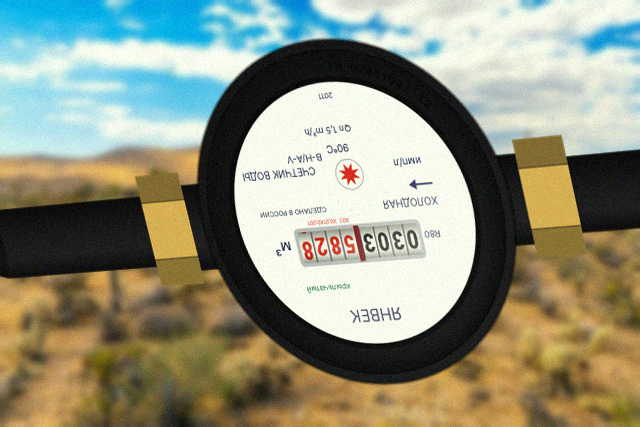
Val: 303.5828
